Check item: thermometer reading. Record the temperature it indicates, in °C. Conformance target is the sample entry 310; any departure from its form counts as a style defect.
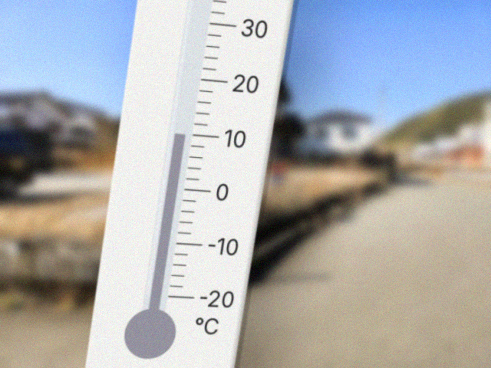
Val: 10
